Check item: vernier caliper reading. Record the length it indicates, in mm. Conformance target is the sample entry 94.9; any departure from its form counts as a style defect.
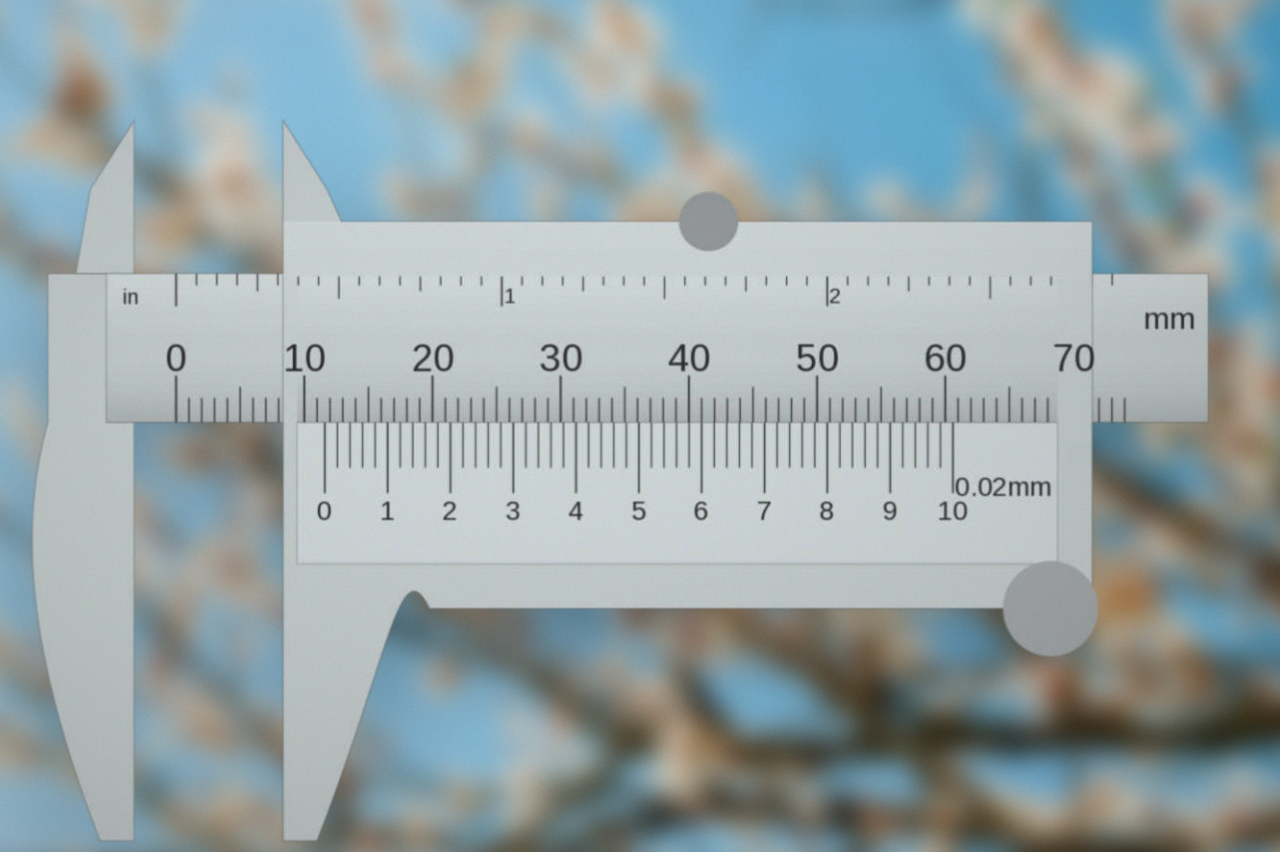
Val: 11.6
